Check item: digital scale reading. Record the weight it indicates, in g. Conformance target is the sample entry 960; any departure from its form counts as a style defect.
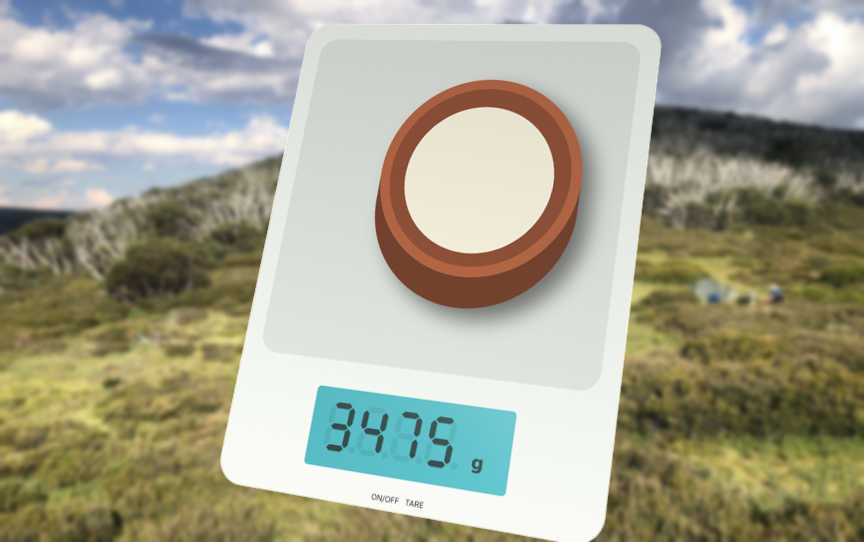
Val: 3475
